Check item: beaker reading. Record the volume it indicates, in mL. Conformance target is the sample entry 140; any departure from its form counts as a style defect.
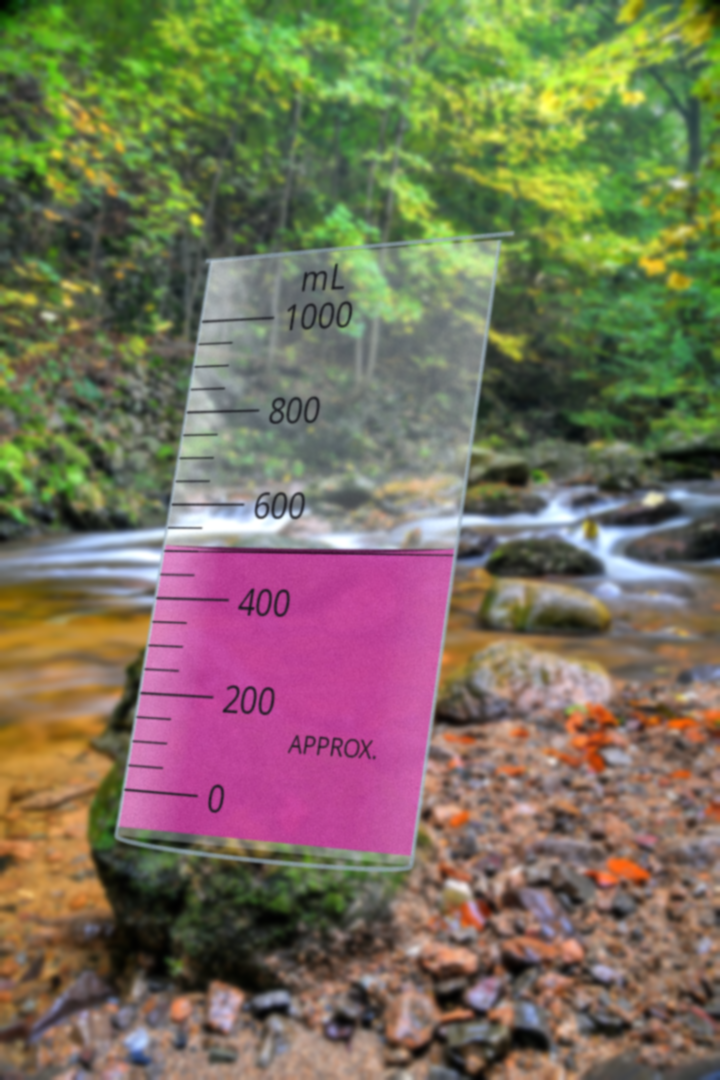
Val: 500
